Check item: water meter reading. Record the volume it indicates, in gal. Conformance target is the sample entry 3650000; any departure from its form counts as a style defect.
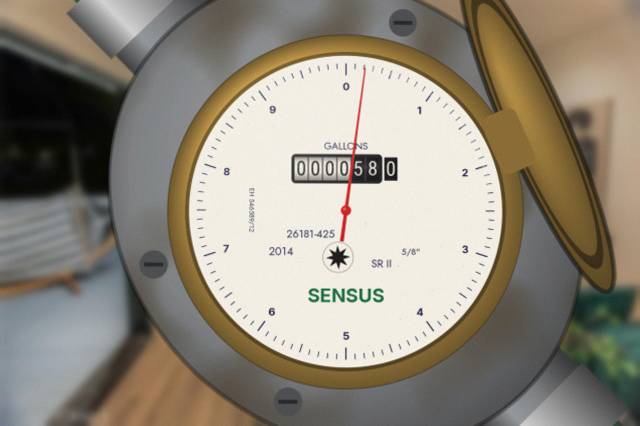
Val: 580.2
